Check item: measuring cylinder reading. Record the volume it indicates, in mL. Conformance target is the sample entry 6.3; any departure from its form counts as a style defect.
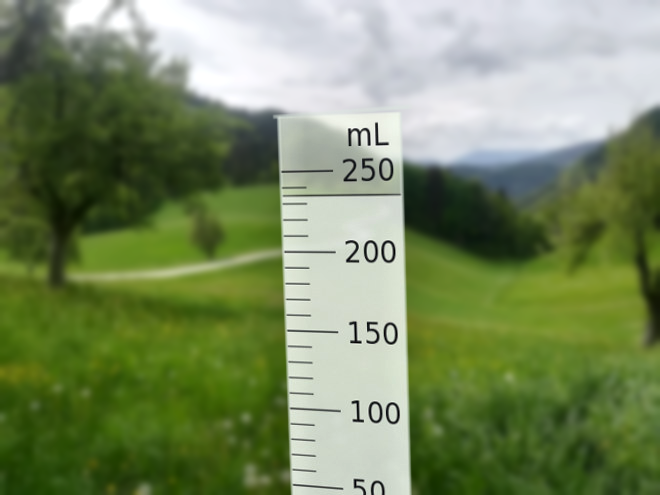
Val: 235
